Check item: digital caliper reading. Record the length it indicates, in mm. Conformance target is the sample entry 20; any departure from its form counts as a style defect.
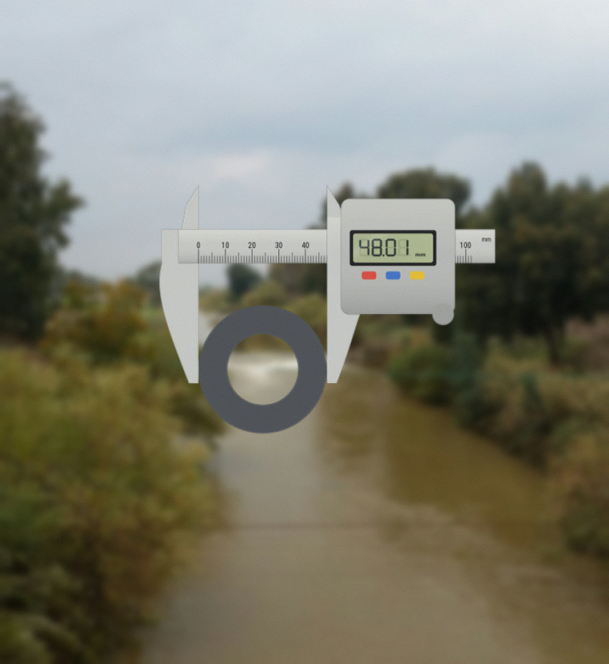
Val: 48.01
